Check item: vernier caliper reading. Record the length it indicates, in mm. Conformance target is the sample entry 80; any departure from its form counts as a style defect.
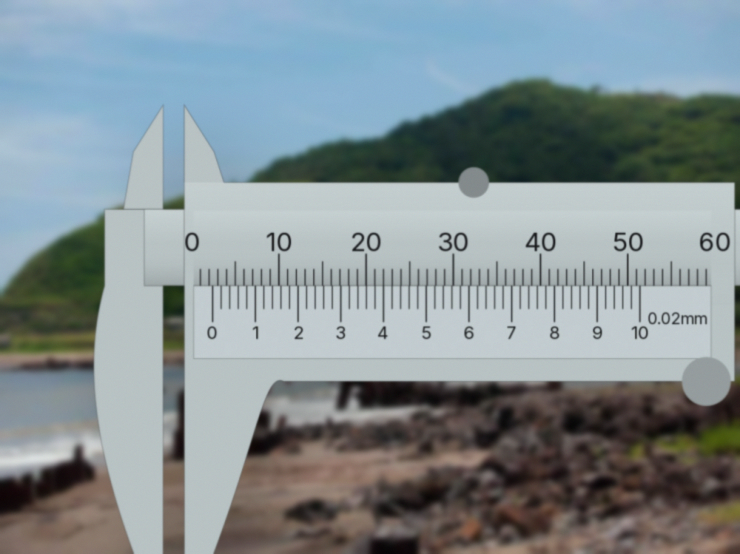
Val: 2.4
